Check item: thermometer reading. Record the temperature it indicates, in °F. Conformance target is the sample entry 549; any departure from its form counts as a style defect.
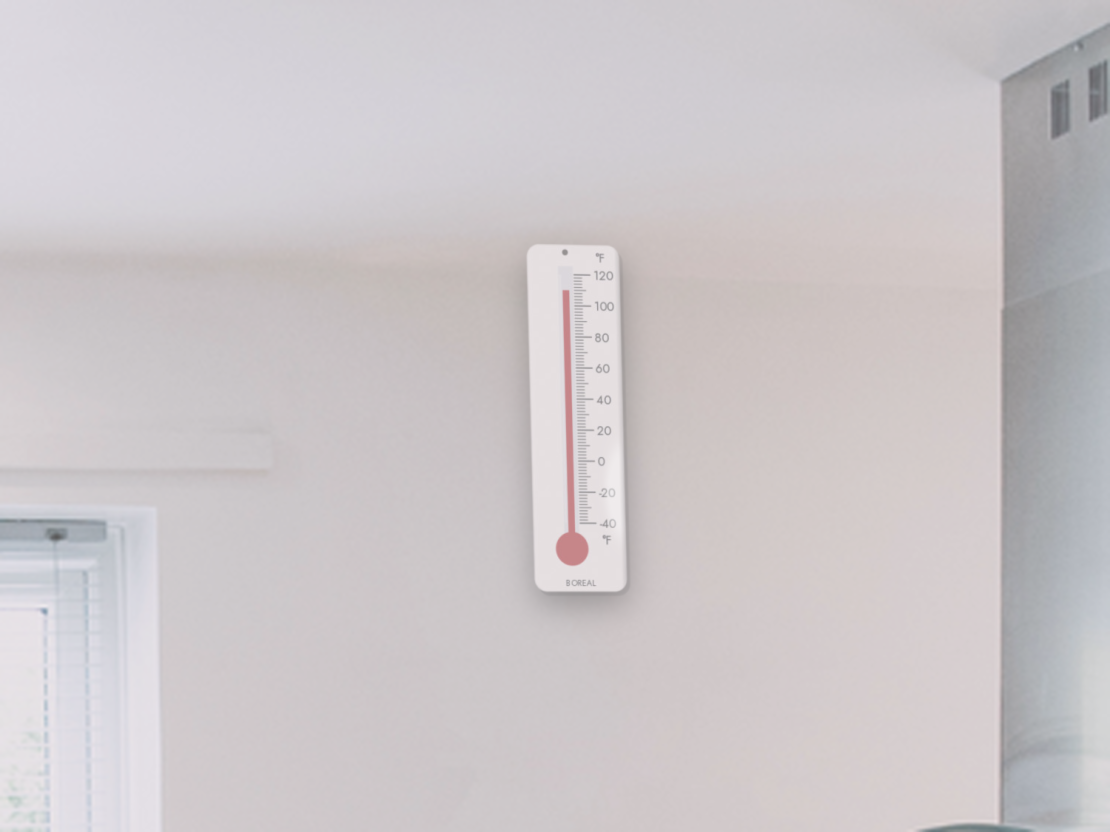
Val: 110
